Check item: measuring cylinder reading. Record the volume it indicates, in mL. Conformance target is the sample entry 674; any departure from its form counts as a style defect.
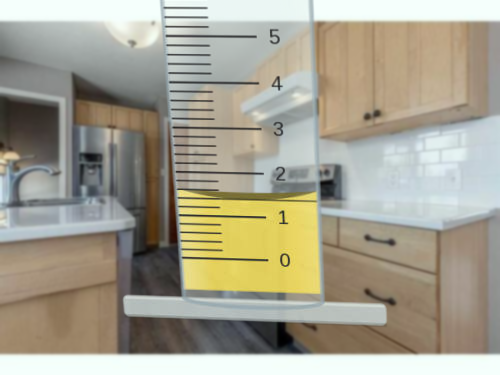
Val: 1.4
